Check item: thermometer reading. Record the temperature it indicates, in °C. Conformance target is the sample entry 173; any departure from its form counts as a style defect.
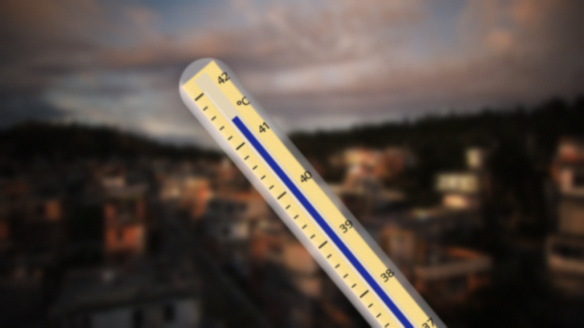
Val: 41.4
